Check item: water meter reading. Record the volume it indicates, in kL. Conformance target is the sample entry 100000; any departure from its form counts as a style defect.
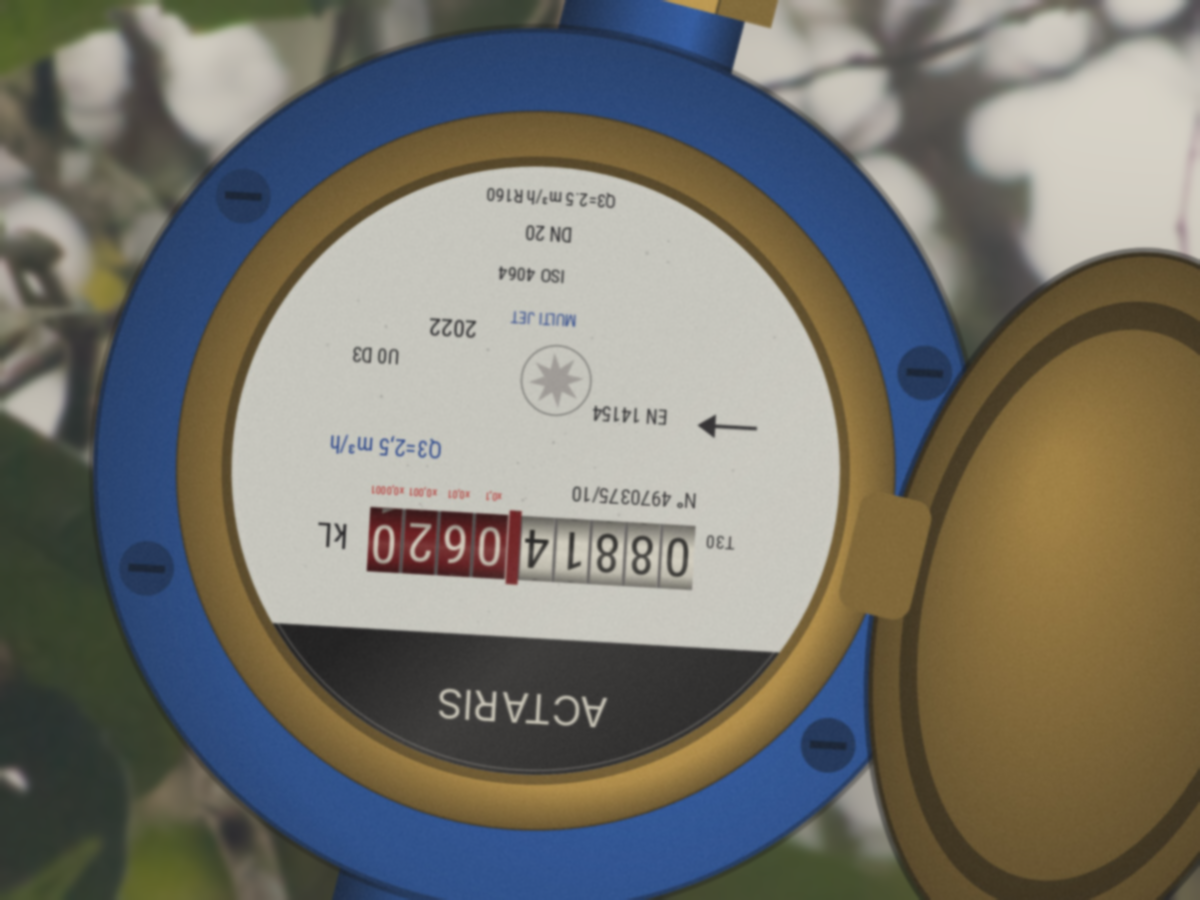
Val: 8814.0620
